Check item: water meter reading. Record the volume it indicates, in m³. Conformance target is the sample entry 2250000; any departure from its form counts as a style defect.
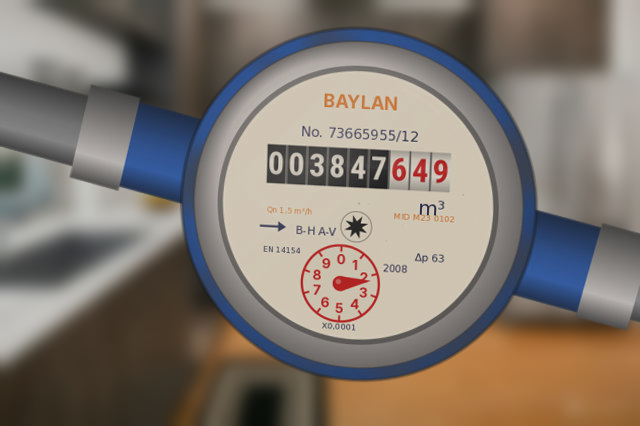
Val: 3847.6492
